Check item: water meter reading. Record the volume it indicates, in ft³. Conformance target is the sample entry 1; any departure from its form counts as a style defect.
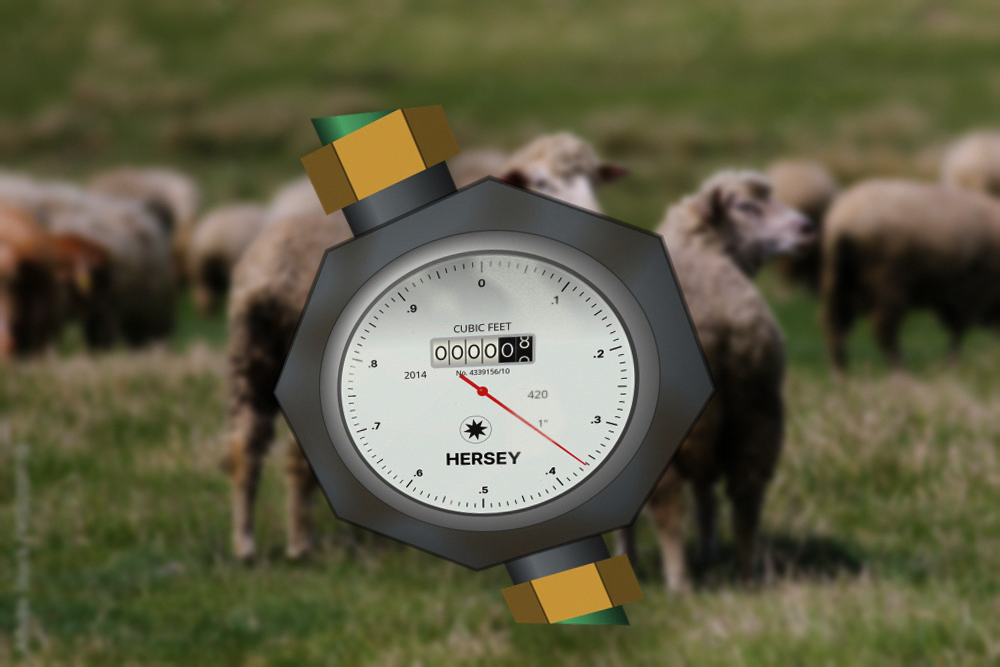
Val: 8.36
